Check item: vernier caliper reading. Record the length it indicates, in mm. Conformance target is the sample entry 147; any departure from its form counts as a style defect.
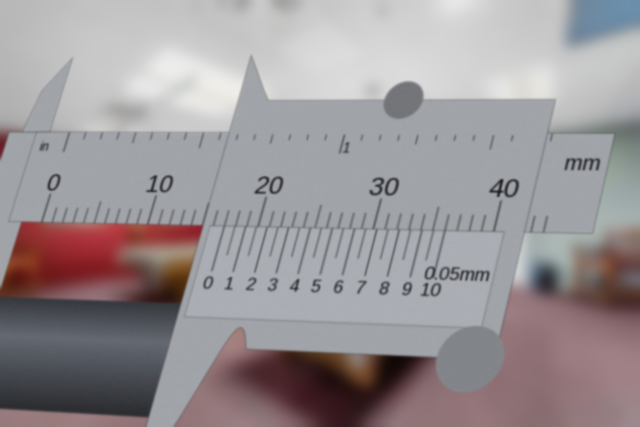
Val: 17.0
